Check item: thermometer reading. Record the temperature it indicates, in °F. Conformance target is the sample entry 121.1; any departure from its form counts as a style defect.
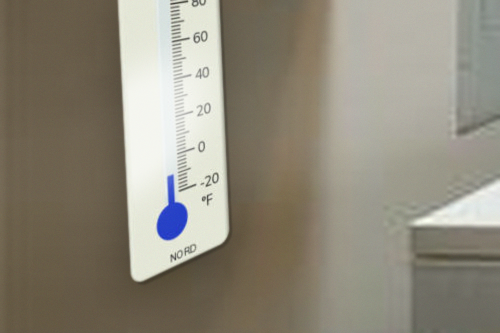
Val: -10
